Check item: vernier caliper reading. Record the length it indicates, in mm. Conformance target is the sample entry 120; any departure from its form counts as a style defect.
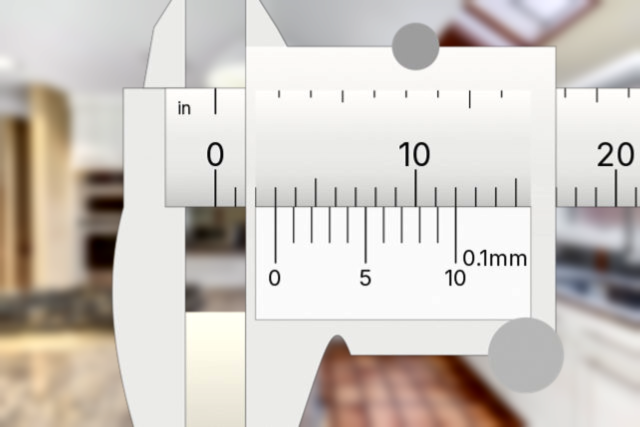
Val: 3.0
